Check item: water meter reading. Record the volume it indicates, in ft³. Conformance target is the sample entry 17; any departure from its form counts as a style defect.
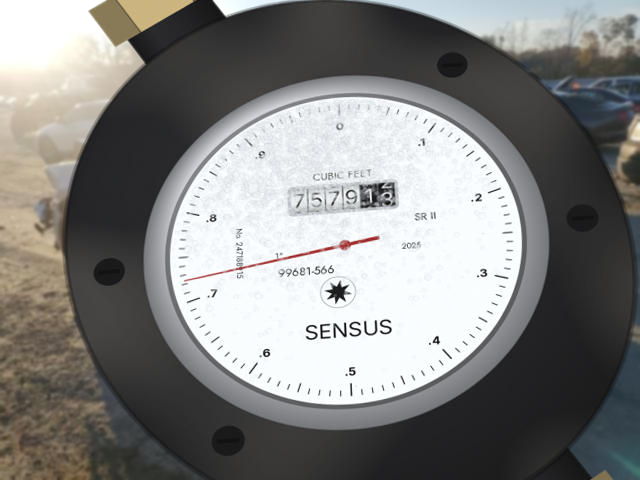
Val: 757912.72
